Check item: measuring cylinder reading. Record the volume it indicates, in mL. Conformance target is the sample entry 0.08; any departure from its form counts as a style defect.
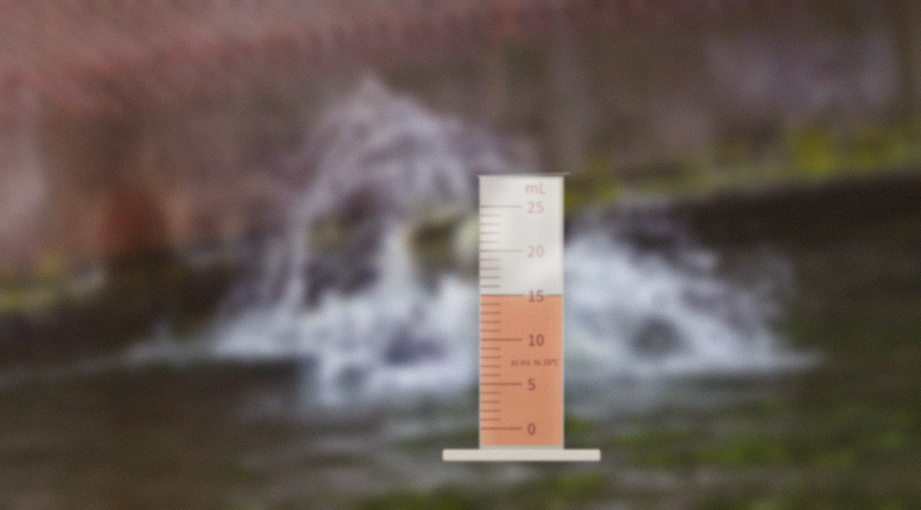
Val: 15
